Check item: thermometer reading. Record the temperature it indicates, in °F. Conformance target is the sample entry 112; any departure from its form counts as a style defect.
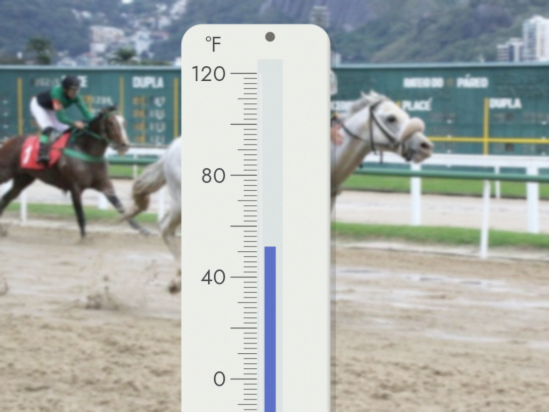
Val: 52
